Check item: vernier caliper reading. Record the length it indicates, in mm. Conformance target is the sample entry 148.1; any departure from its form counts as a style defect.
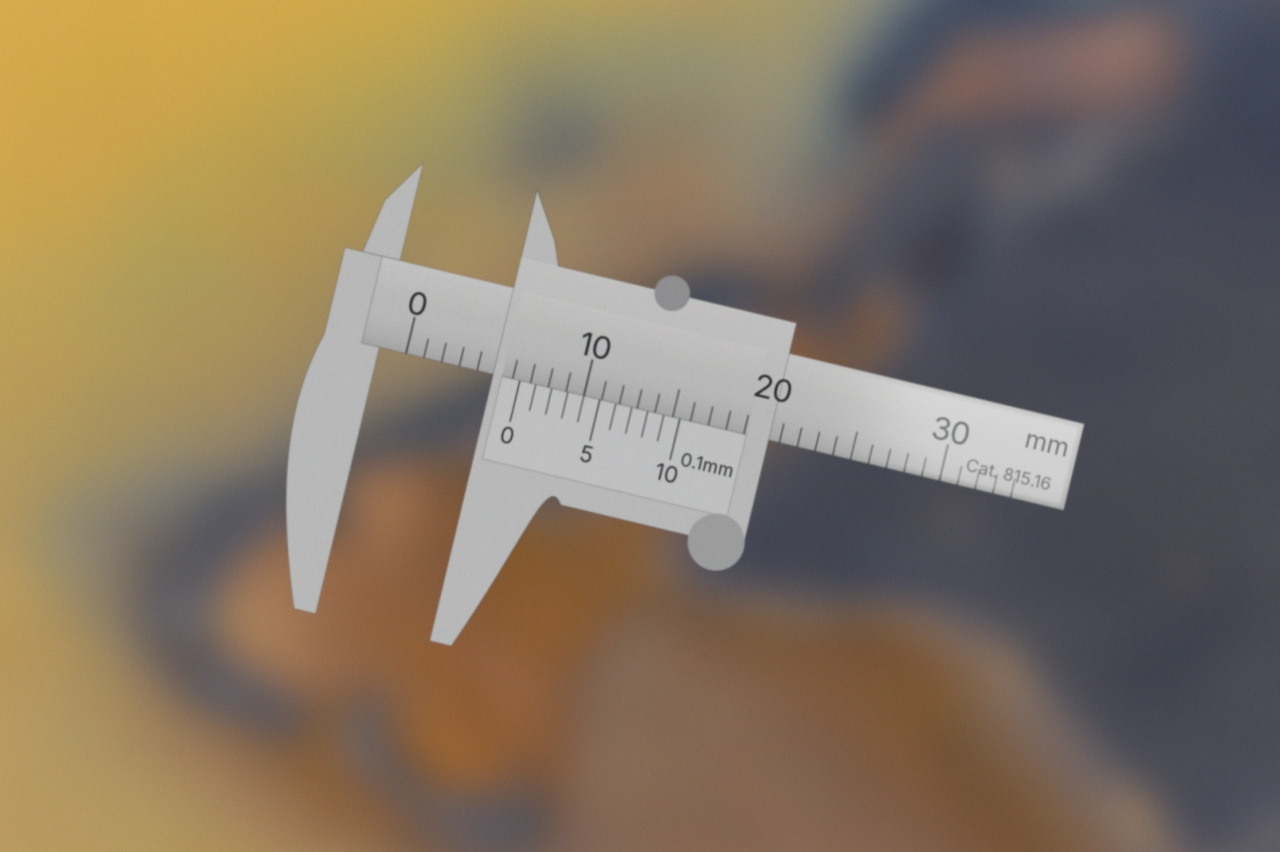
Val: 6.4
